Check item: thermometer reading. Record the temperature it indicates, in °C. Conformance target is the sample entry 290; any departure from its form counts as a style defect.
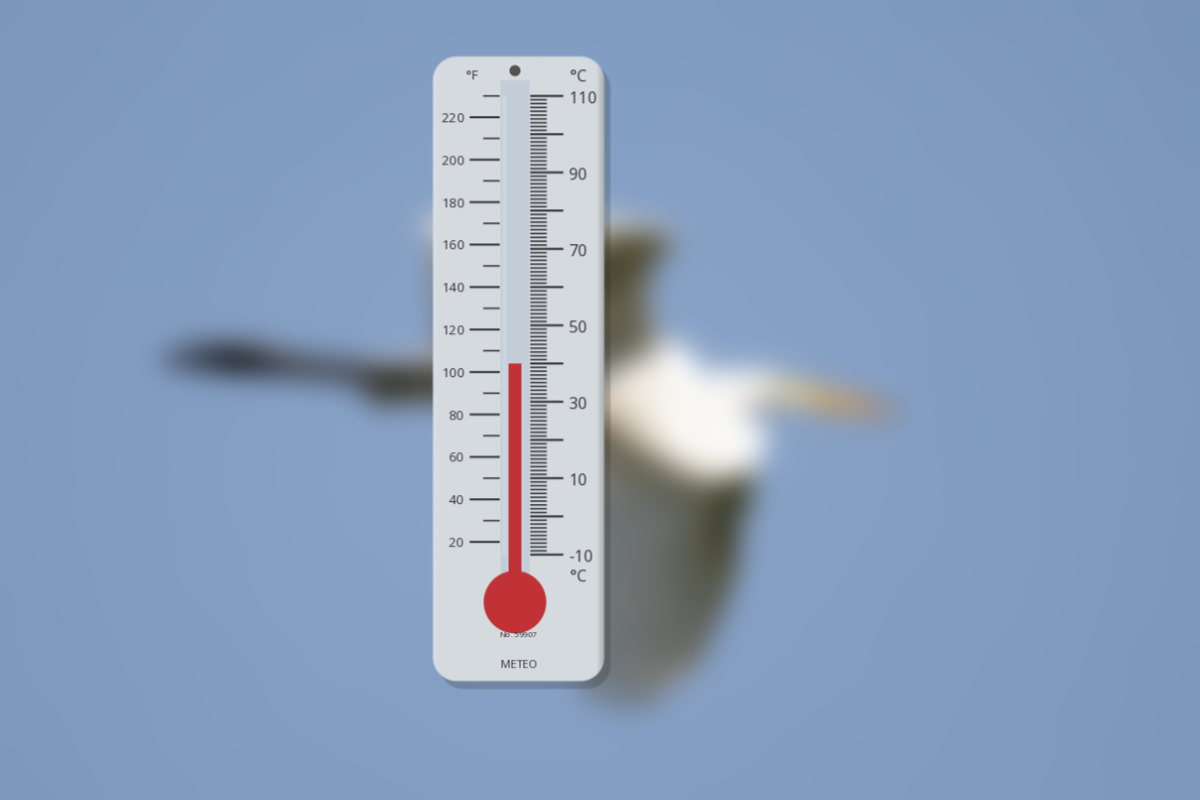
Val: 40
